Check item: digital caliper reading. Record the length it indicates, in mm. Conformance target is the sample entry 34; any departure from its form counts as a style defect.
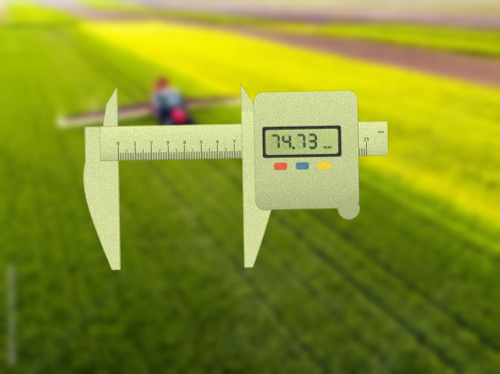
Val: 74.73
